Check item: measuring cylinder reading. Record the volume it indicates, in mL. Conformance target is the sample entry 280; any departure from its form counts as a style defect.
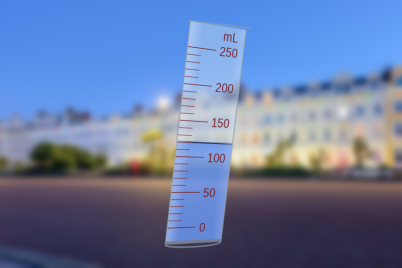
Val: 120
